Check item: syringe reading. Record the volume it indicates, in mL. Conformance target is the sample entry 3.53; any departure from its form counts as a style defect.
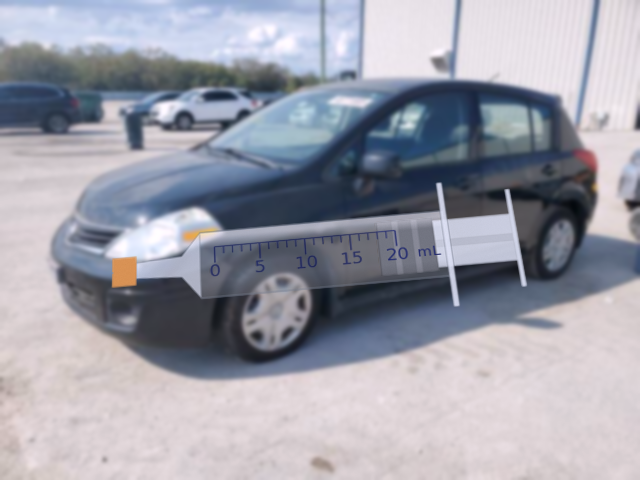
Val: 18
